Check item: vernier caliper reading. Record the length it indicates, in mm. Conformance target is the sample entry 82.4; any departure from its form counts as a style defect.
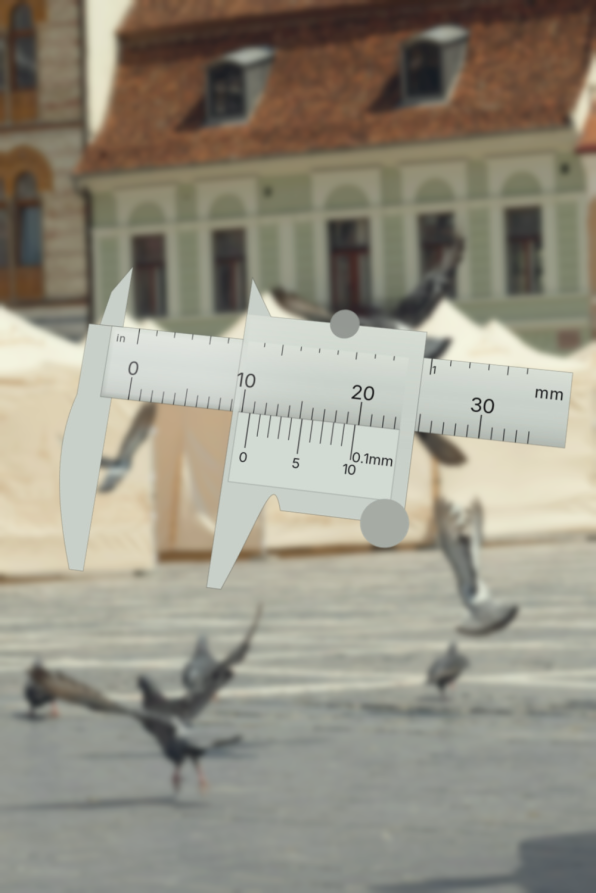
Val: 10.7
